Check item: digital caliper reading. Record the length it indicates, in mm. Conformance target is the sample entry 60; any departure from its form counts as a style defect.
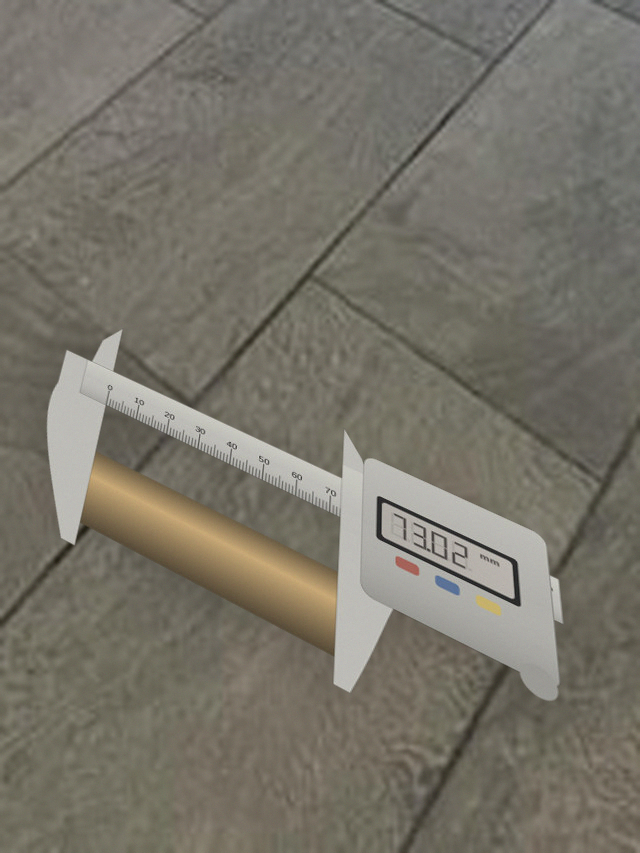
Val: 73.02
